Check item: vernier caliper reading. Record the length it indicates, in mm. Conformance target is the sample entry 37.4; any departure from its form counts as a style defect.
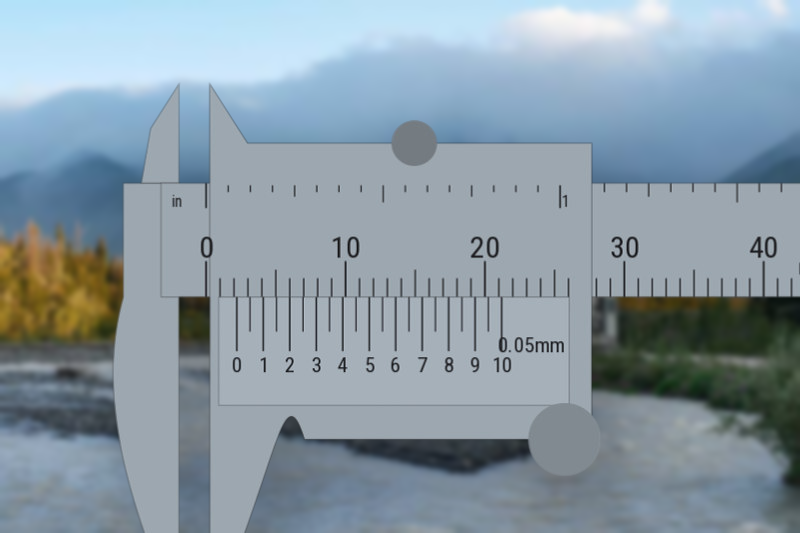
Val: 2.2
